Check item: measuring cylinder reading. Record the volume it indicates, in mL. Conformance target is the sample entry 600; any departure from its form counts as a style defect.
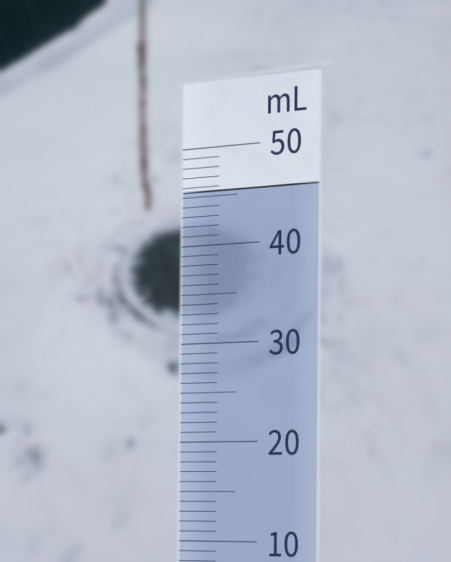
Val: 45.5
